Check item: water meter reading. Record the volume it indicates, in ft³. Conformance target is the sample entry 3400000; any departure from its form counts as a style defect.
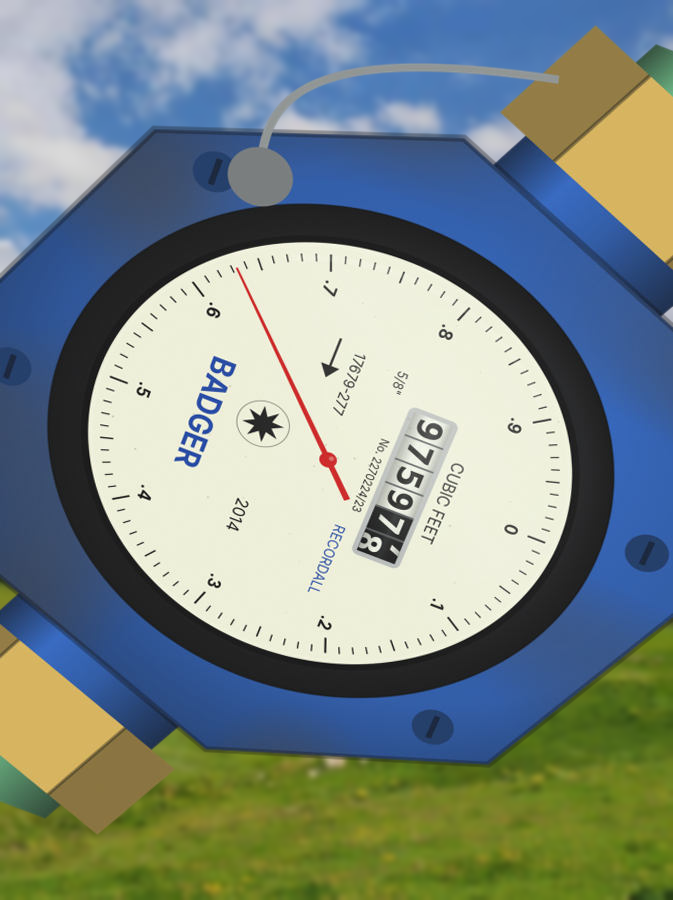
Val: 975977.63
